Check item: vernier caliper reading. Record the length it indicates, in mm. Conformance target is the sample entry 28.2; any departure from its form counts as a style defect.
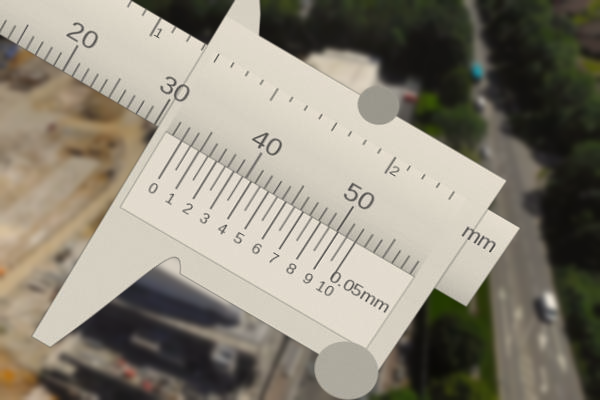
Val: 33.0
